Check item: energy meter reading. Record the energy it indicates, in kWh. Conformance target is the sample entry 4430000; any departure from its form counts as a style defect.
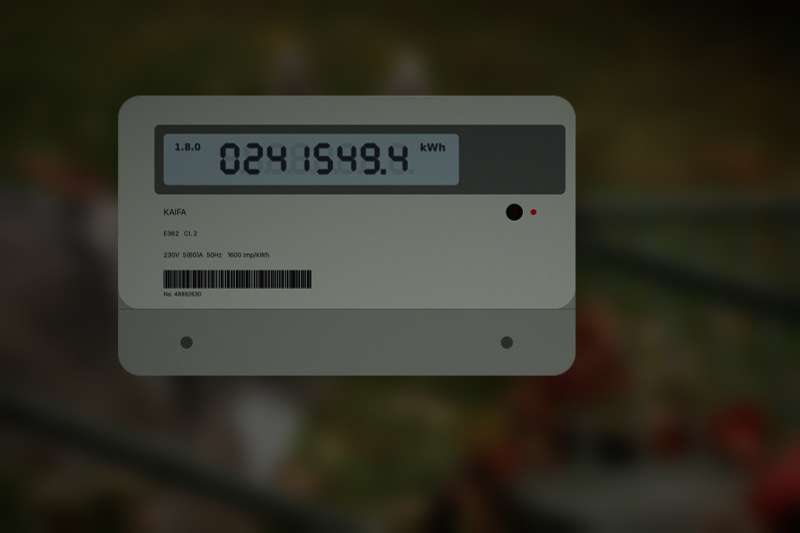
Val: 241549.4
